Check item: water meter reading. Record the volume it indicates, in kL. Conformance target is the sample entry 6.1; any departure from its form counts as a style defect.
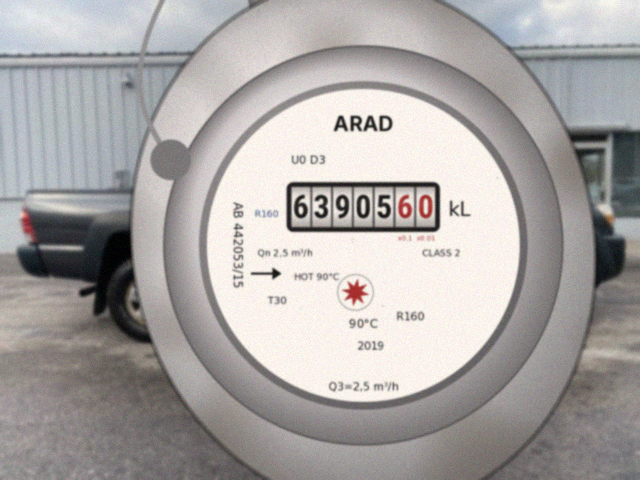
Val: 63905.60
